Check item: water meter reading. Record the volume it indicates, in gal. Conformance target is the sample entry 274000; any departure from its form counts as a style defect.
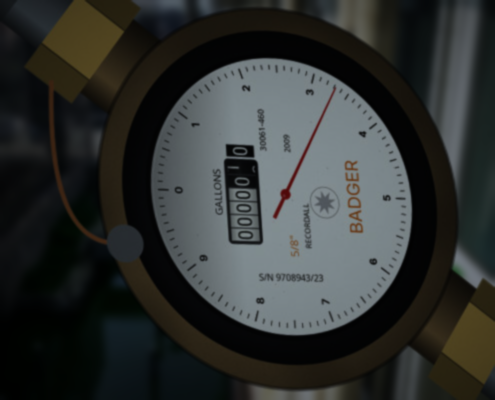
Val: 13.3
